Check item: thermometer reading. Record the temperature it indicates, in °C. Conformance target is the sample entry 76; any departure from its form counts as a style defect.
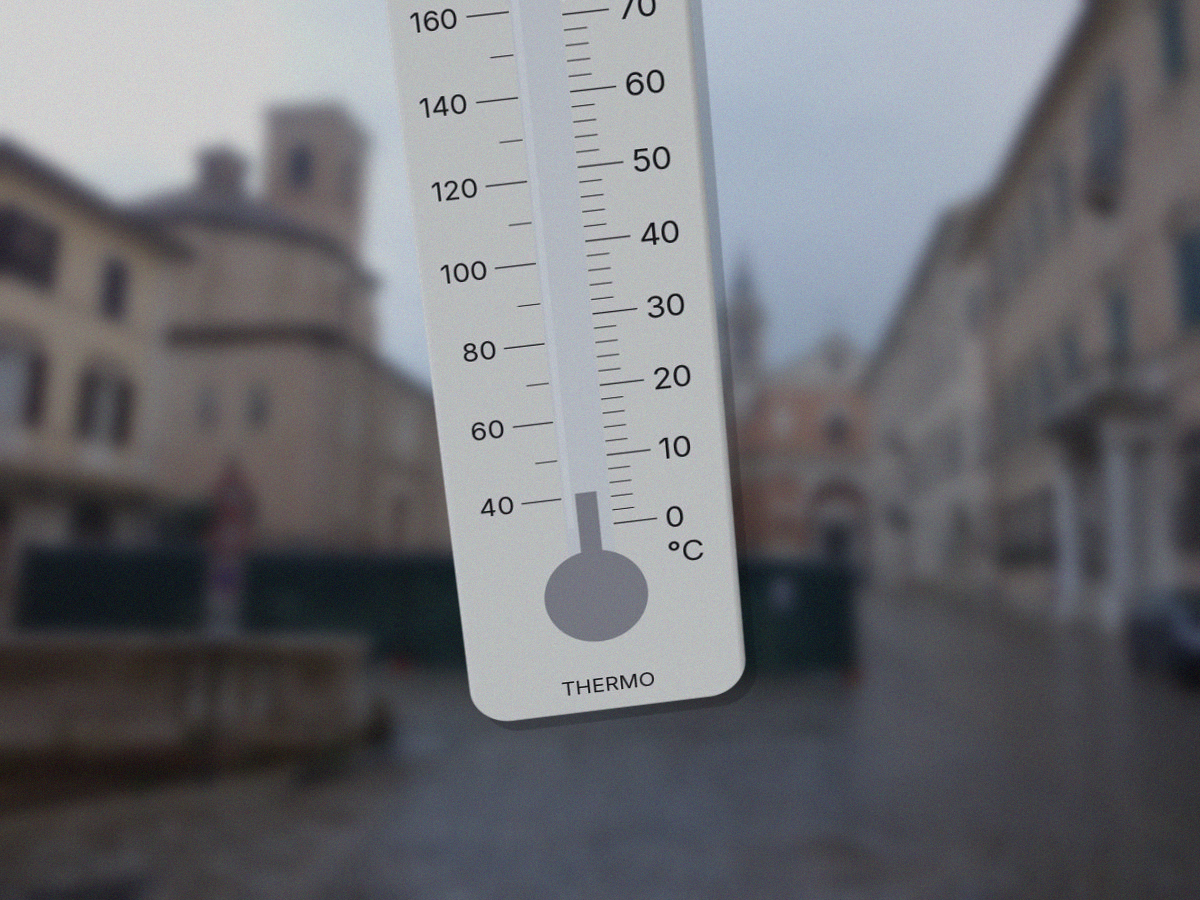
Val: 5
